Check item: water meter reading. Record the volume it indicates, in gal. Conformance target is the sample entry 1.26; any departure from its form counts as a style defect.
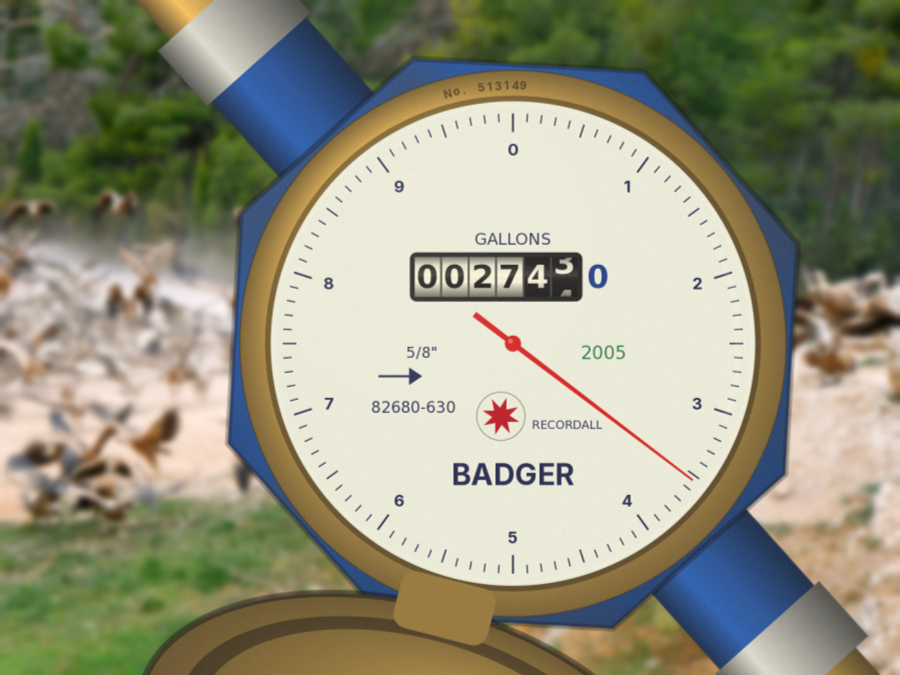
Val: 27433.5
